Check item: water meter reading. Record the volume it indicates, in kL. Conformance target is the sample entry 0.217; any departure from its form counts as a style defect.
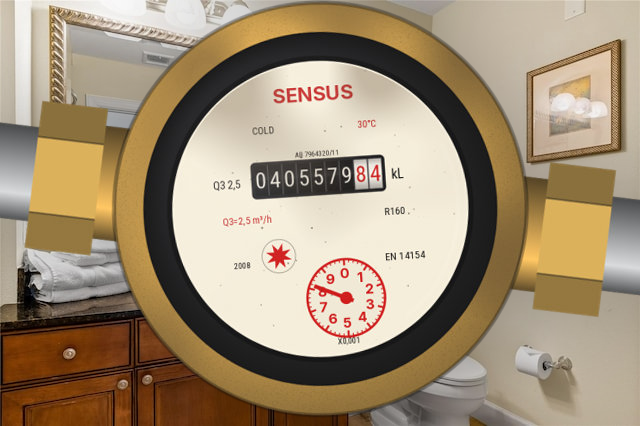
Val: 405579.848
